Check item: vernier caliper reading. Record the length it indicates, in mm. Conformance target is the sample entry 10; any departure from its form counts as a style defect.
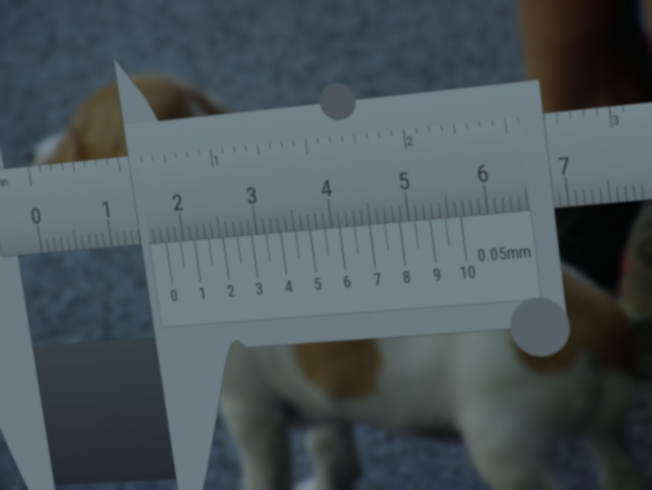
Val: 17.6
